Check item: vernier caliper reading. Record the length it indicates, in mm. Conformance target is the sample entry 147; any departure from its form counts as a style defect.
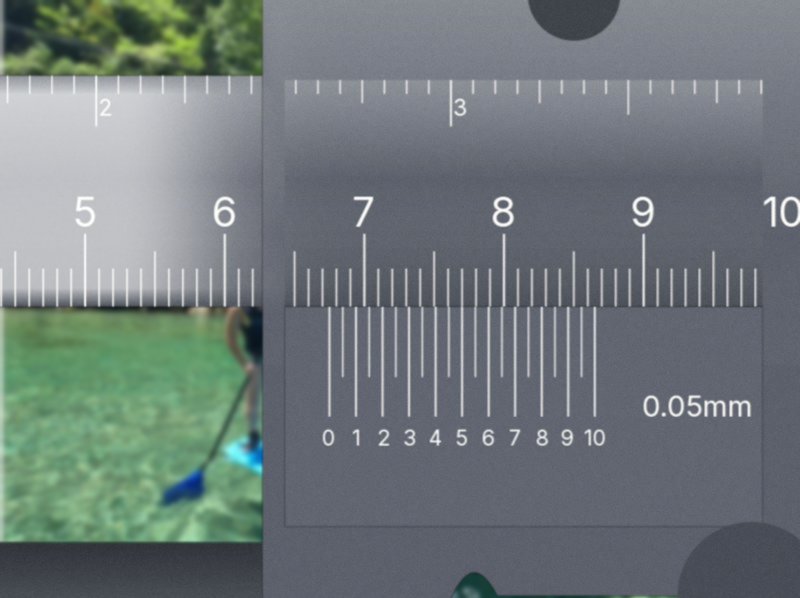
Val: 67.5
